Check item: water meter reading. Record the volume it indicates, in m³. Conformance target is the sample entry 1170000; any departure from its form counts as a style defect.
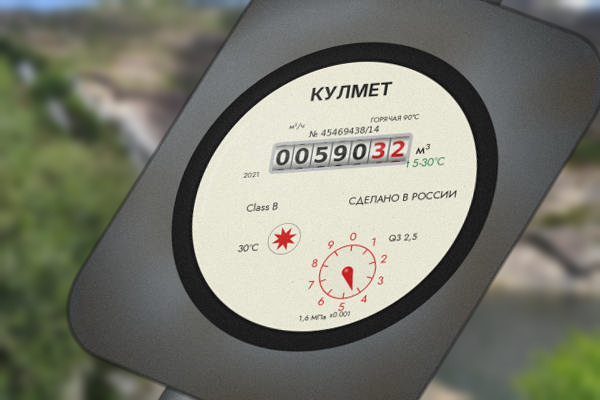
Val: 590.324
